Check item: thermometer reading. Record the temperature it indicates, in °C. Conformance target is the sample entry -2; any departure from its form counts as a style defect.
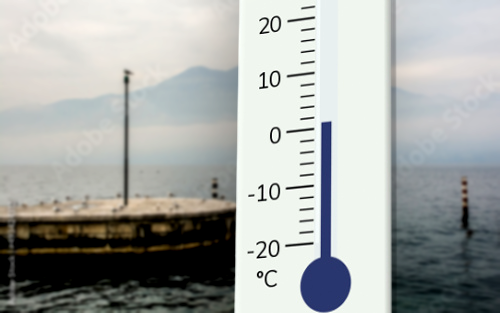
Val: 1
